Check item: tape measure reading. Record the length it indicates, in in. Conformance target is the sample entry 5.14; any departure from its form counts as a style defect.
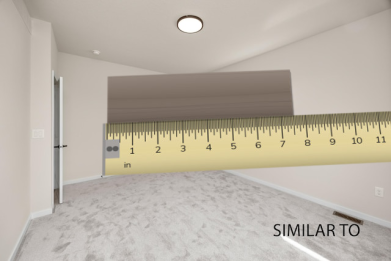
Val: 7.5
